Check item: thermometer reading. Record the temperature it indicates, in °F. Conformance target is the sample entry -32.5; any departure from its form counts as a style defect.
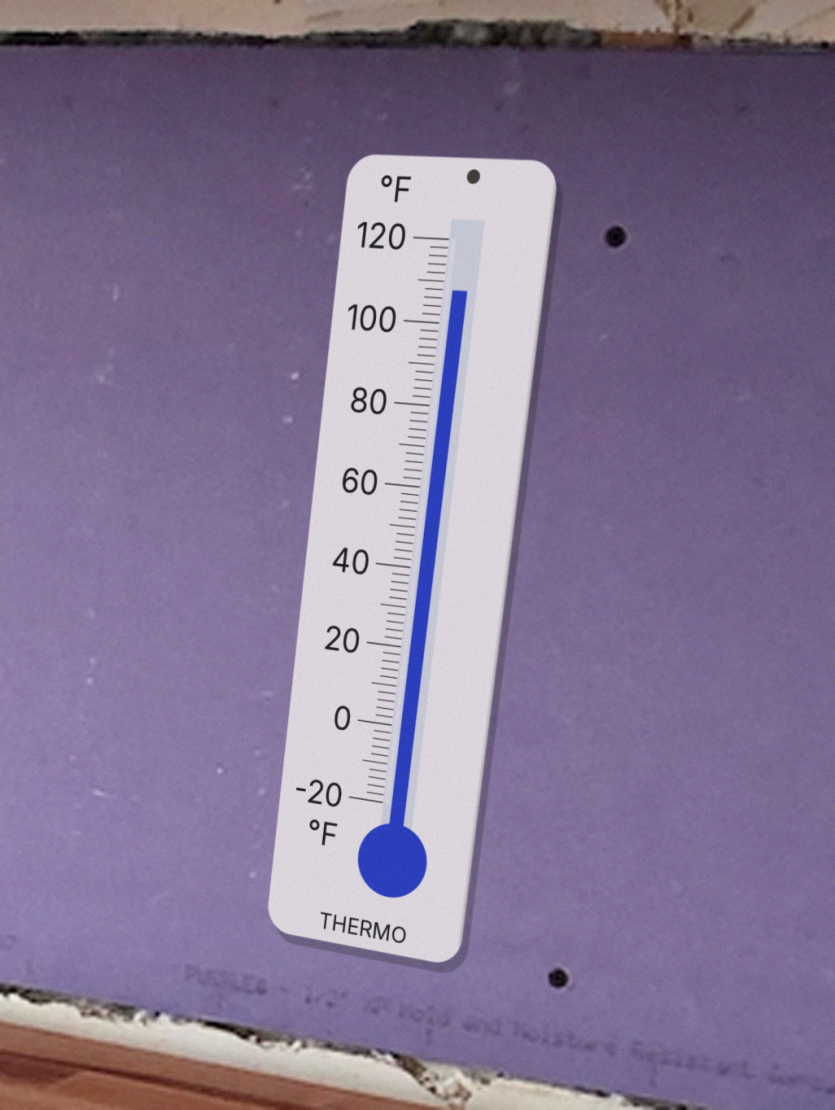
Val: 108
